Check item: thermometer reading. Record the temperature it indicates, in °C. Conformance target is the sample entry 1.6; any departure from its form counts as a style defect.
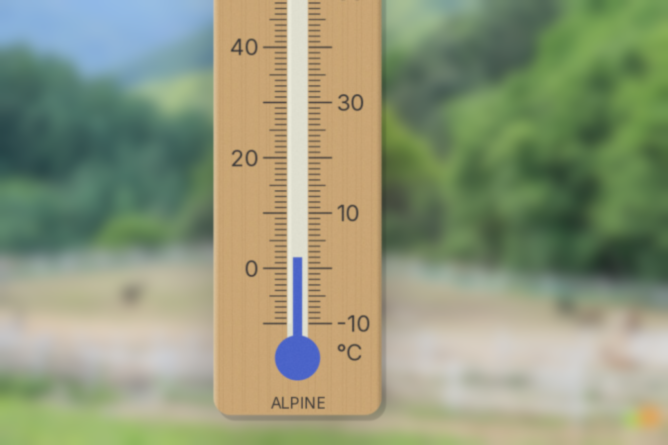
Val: 2
